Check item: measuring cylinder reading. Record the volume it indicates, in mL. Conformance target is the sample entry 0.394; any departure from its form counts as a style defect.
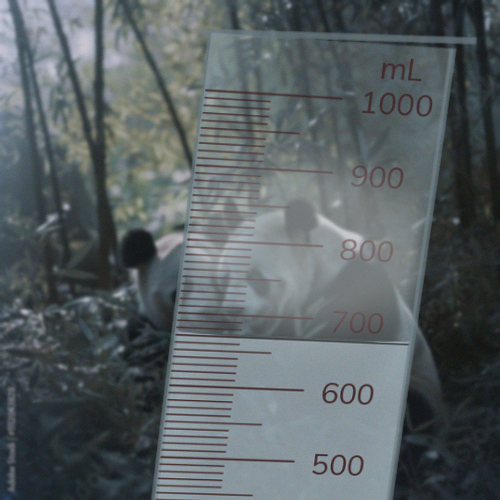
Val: 670
